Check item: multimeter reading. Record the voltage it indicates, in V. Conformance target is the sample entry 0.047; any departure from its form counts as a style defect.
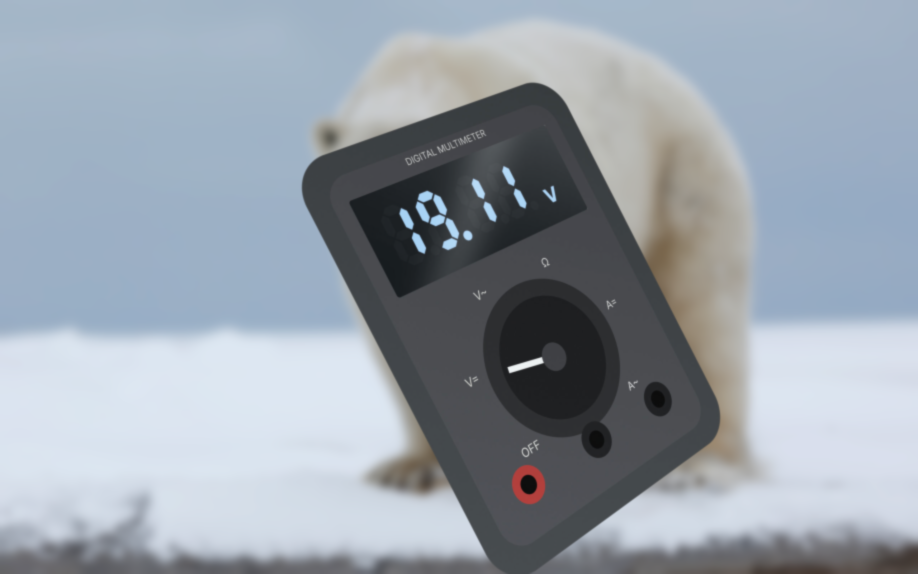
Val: 19.11
